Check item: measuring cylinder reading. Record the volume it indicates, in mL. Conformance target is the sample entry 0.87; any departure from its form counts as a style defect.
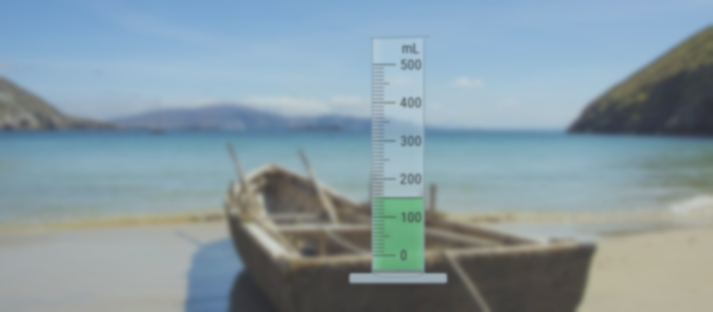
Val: 150
